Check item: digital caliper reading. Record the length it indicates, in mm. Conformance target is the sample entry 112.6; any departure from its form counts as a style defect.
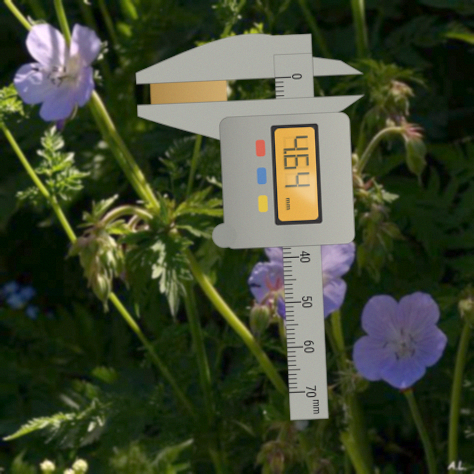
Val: 4.64
